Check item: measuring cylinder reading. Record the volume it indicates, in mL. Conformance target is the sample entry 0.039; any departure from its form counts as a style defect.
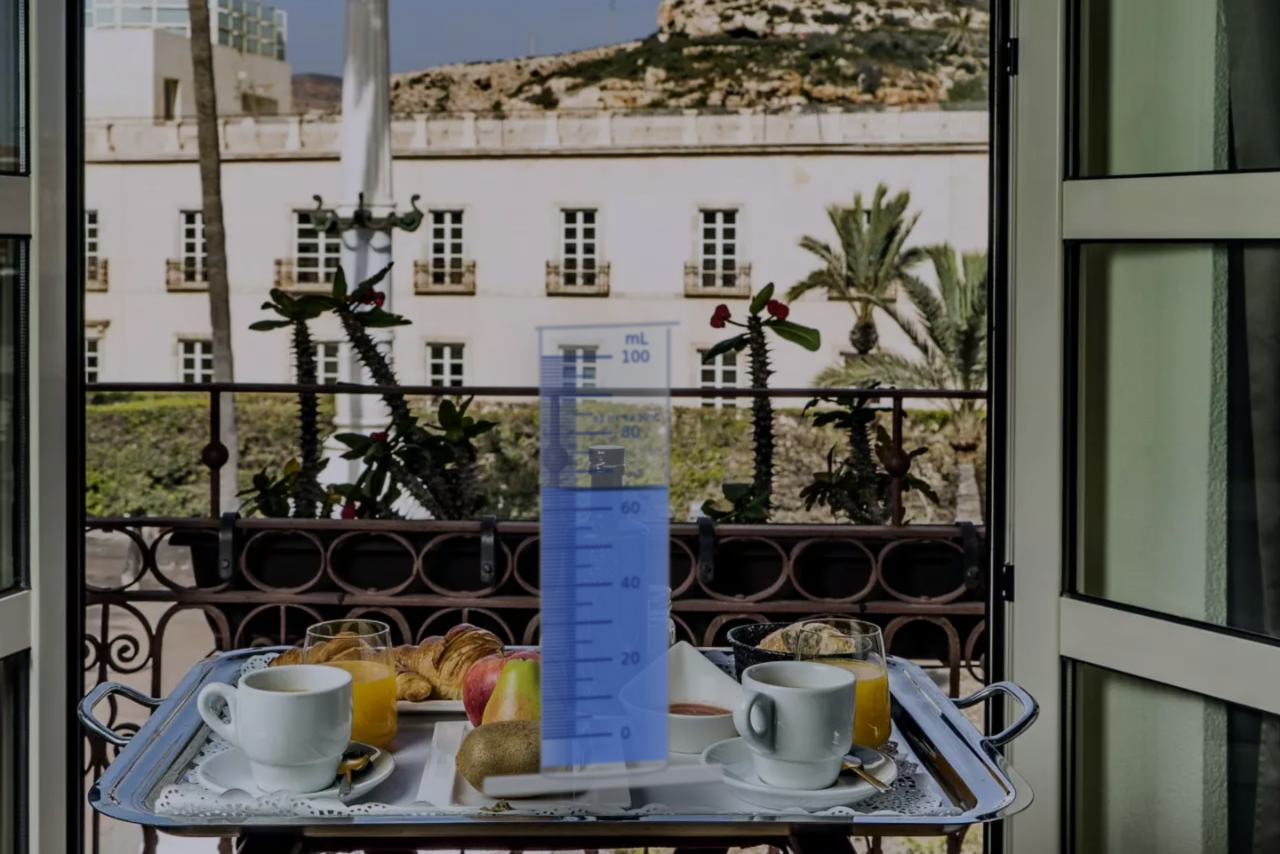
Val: 65
